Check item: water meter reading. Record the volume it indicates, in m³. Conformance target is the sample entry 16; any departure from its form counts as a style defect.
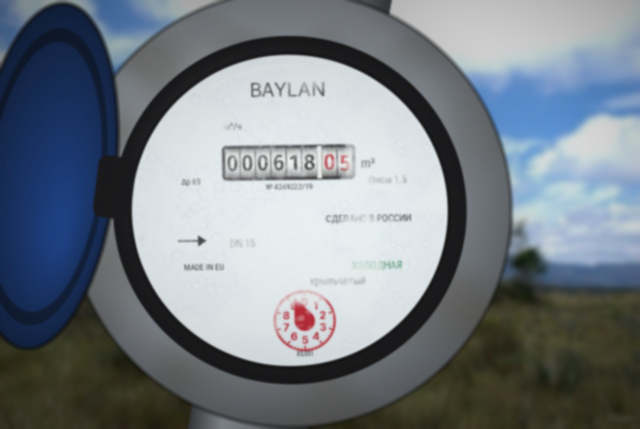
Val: 618.049
